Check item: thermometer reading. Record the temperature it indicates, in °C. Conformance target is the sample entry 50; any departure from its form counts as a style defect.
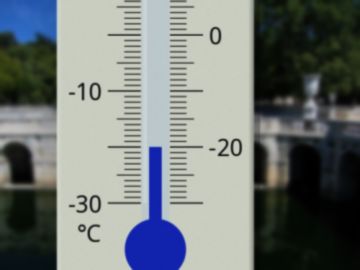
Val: -20
